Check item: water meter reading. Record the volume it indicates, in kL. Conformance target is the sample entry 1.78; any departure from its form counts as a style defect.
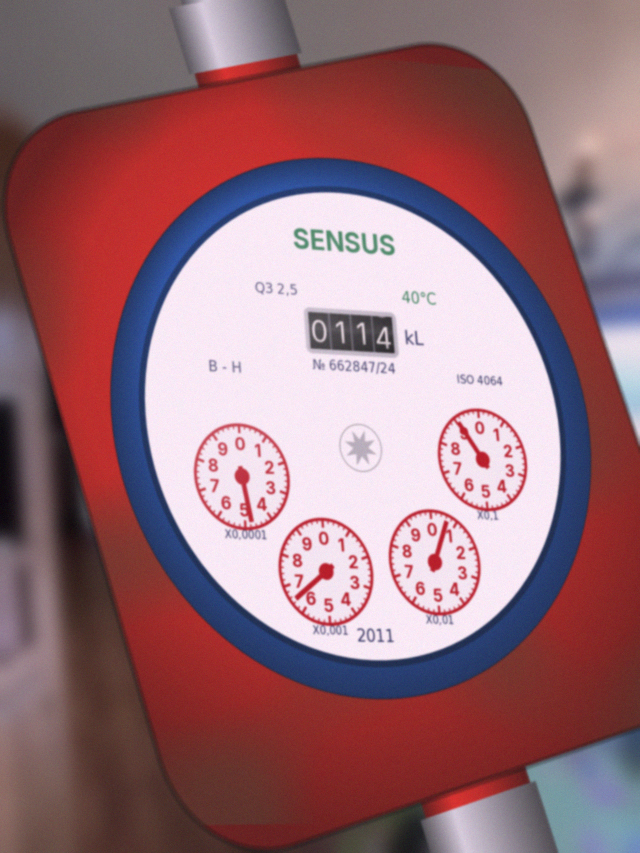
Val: 113.9064
